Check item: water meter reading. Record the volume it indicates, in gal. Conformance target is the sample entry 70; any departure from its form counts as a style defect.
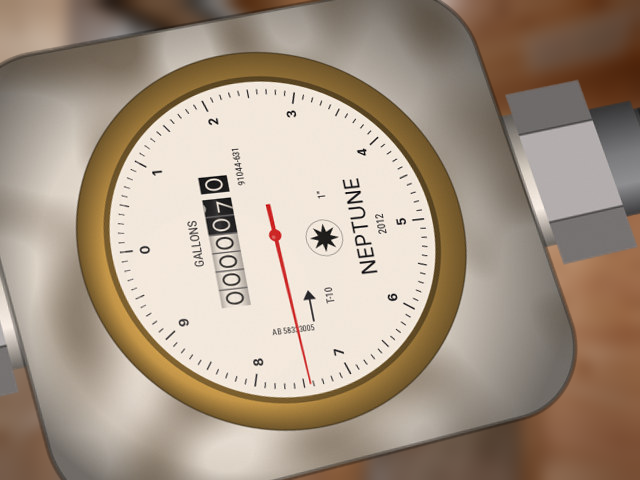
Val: 67.4
